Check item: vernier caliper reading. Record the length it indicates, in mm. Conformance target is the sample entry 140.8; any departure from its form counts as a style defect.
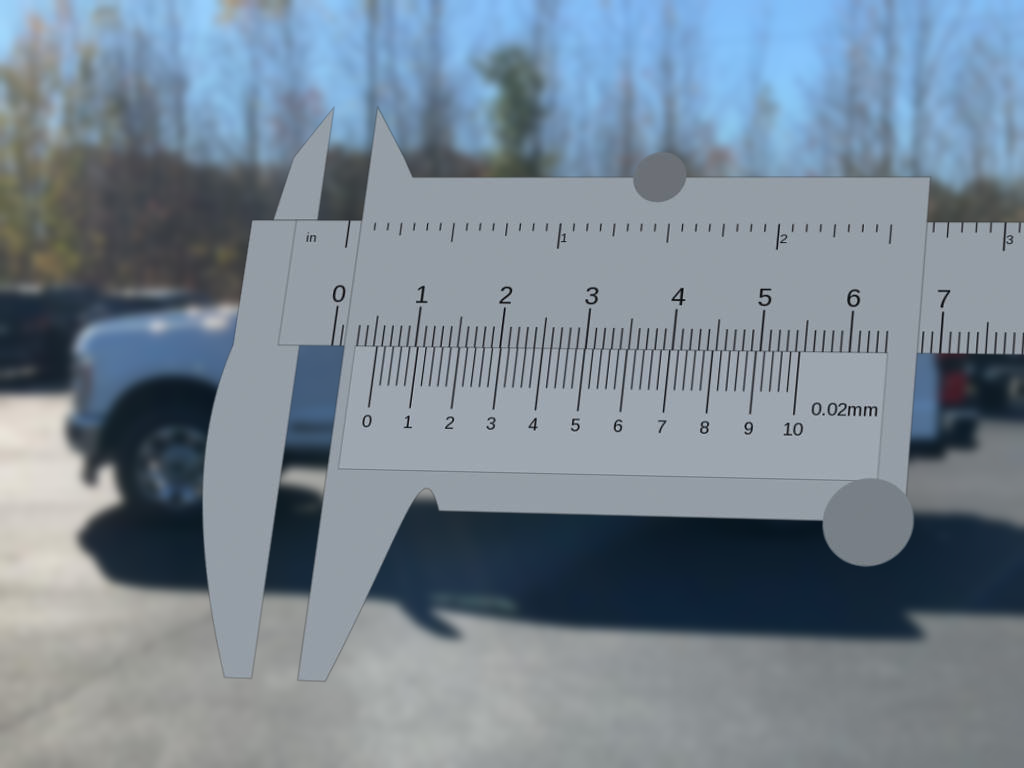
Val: 5.4
